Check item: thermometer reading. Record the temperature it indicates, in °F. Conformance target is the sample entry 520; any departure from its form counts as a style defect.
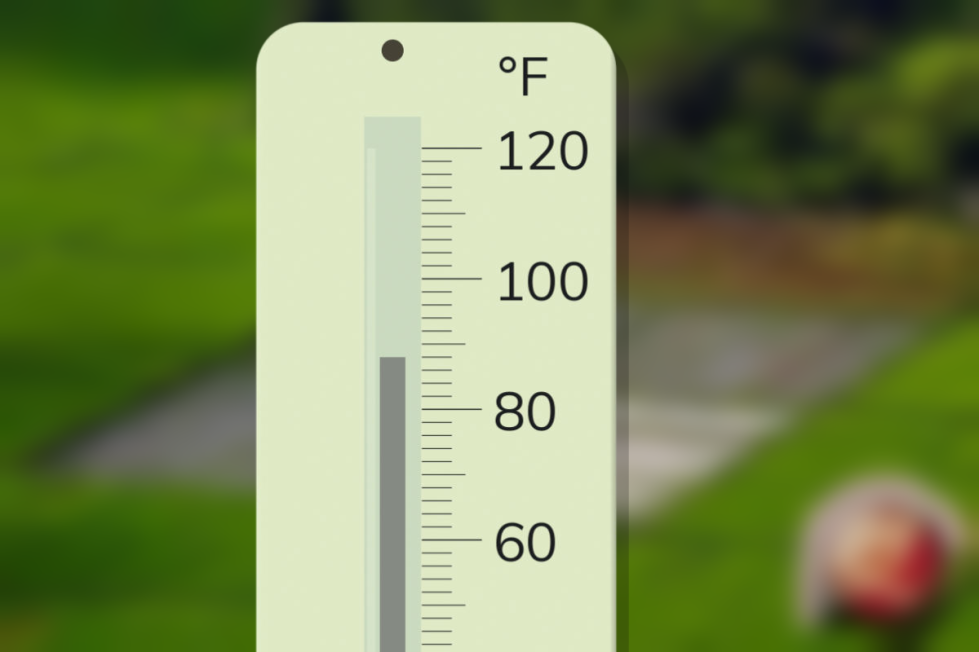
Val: 88
